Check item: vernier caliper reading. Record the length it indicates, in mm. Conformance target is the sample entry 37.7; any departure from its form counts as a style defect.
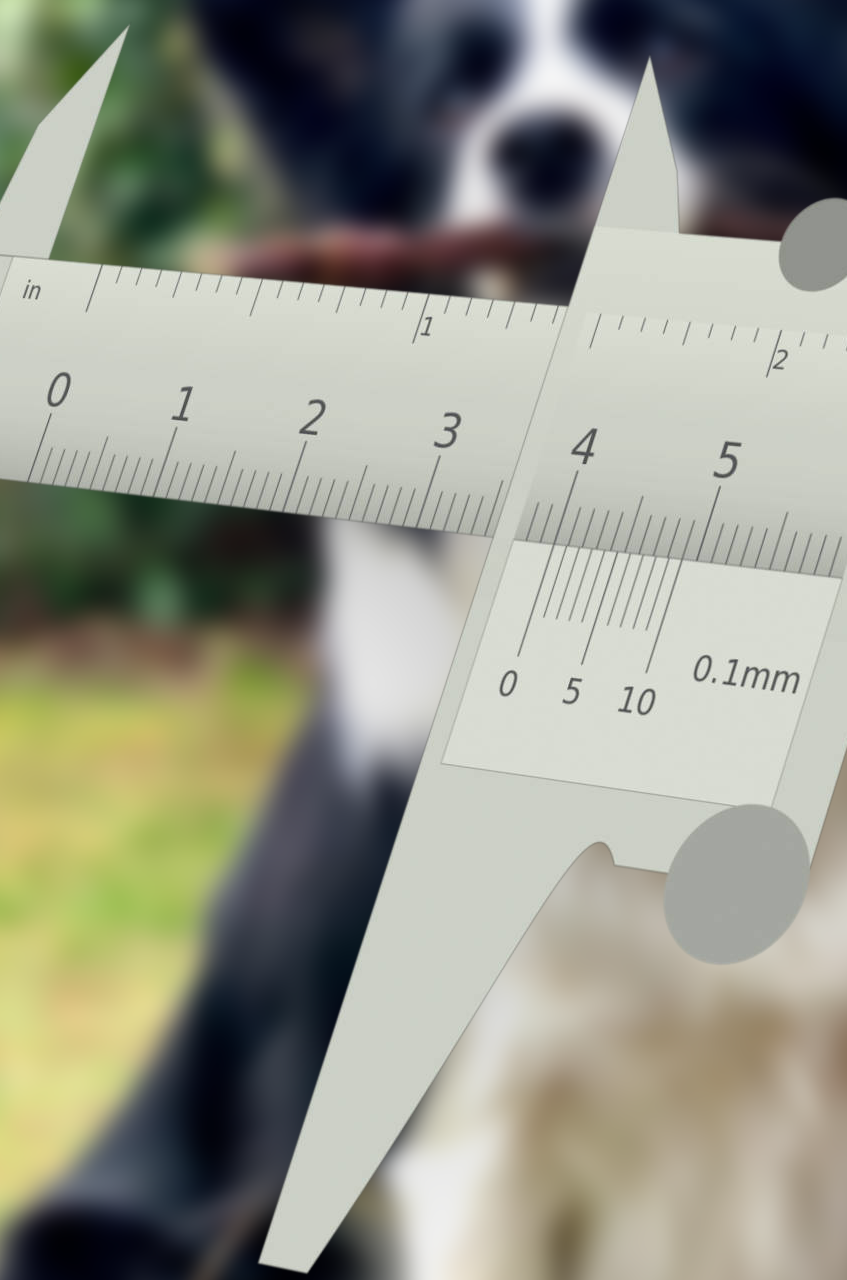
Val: 40.0
